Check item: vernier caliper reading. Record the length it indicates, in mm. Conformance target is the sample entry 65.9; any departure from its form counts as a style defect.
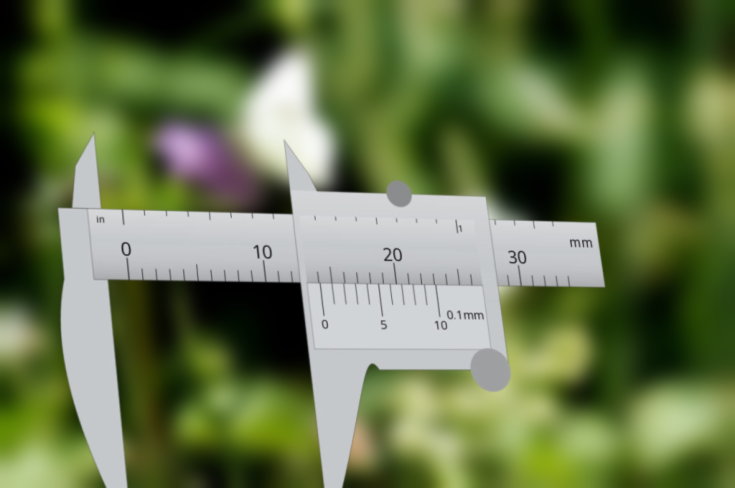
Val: 14.1
